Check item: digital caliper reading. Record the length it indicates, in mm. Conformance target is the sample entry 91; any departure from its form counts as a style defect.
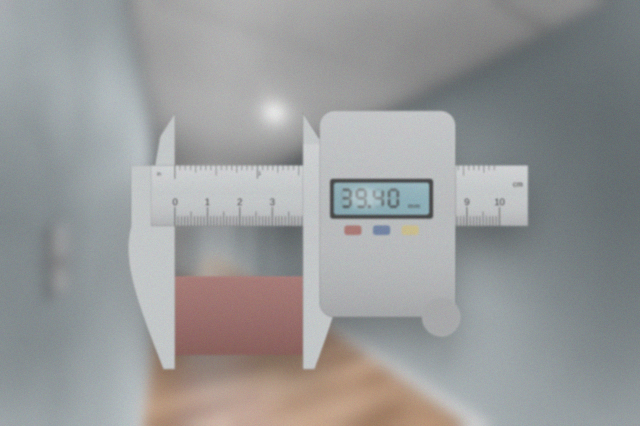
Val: 39.40
